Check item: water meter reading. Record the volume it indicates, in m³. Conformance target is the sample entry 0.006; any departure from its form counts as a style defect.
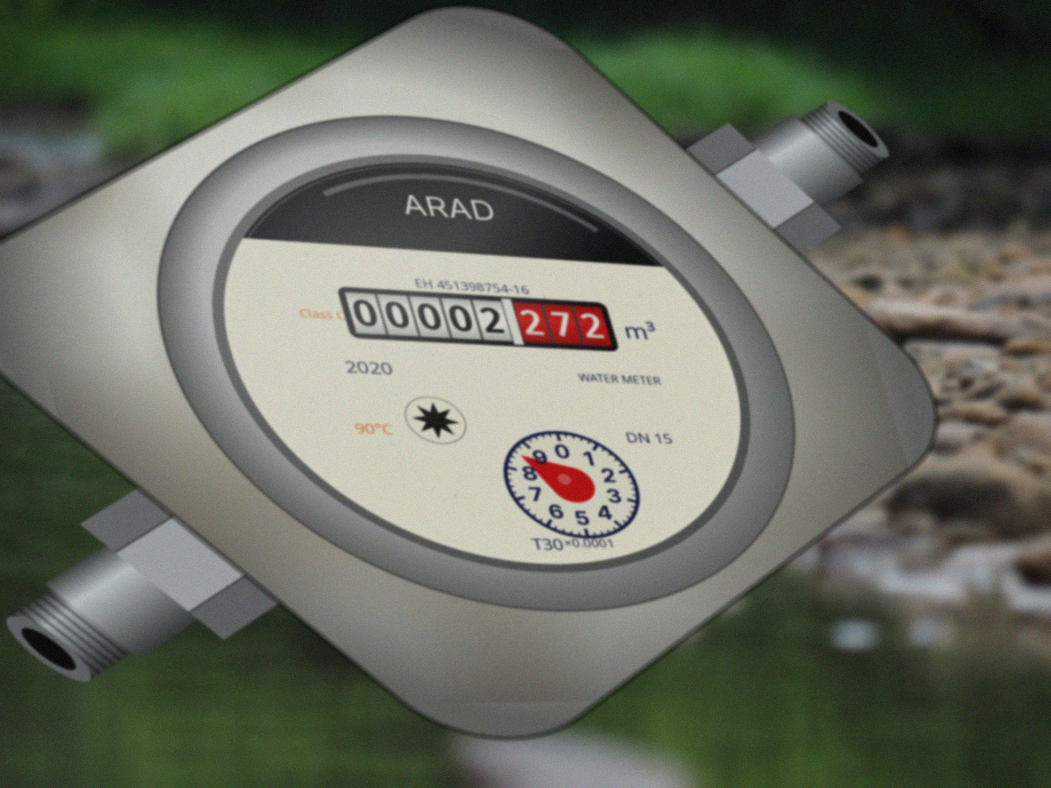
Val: 2.2728
